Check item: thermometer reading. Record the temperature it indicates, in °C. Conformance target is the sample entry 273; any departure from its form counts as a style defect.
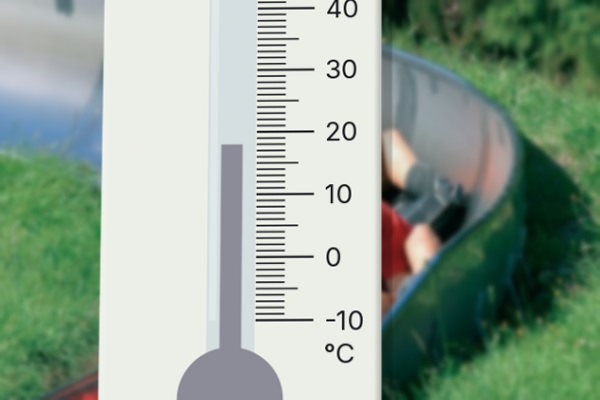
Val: 18
